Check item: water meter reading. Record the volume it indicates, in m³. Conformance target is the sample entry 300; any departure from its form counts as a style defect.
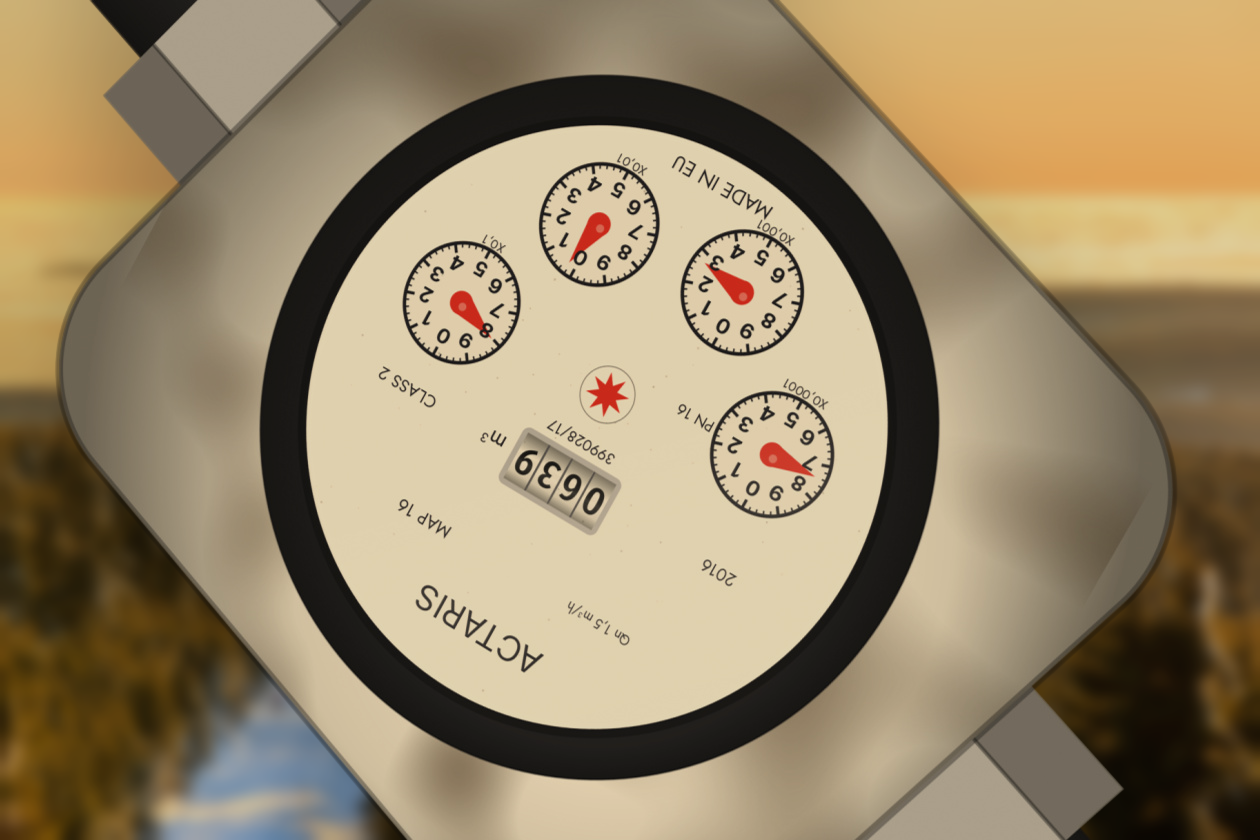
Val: 639.8027
